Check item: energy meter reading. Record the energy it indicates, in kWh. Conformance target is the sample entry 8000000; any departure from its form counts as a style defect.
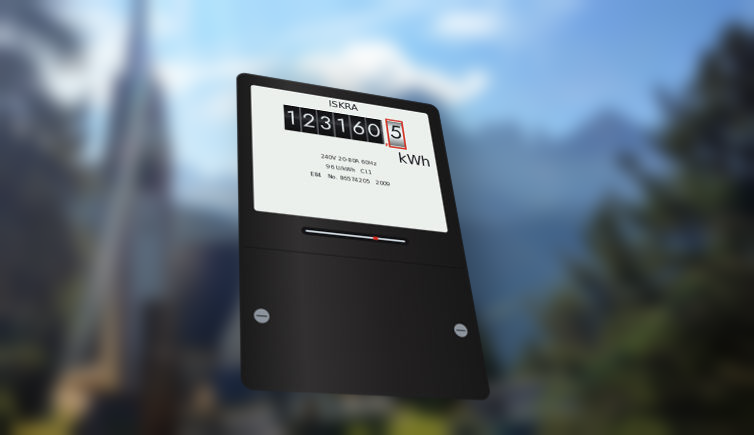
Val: 123160.5
